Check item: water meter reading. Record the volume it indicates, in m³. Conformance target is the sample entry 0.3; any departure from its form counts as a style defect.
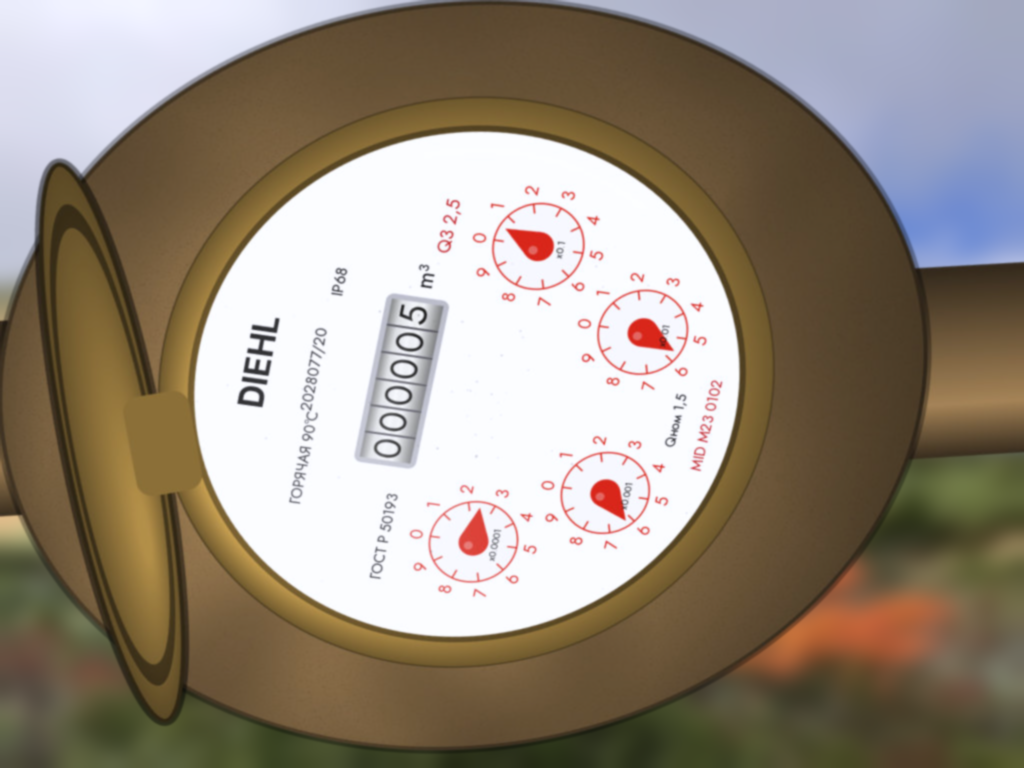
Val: 5.0562
